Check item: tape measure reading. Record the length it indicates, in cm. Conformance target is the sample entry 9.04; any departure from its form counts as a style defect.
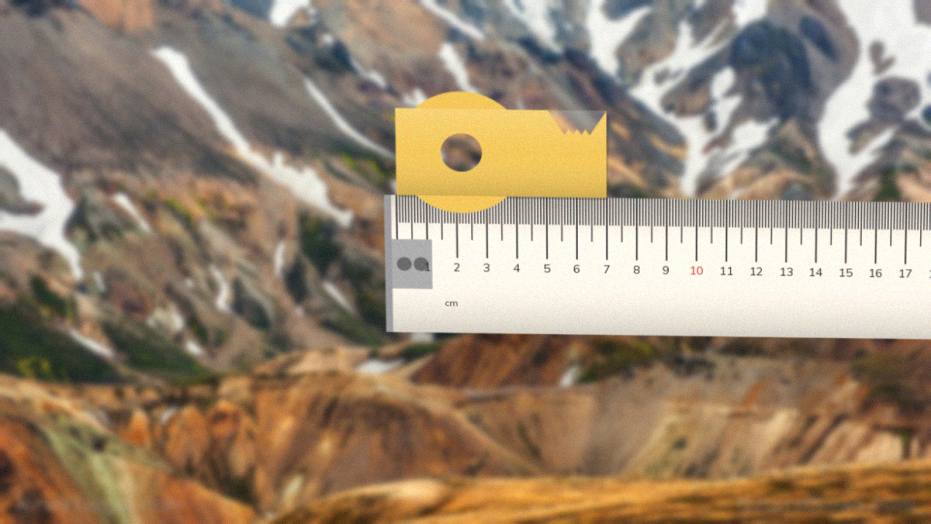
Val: 7
